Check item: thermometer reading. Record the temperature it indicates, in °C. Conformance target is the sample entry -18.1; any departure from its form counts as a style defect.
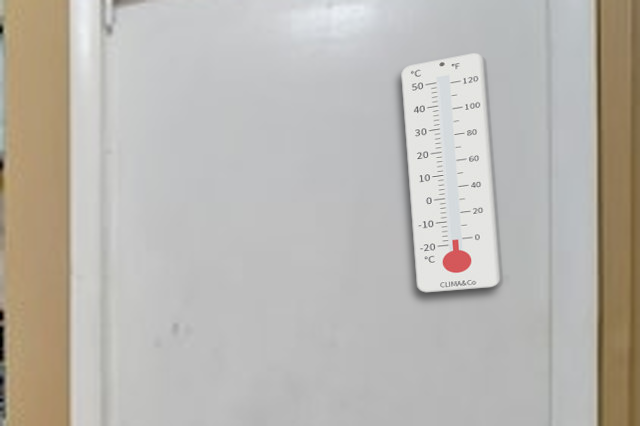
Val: -18
